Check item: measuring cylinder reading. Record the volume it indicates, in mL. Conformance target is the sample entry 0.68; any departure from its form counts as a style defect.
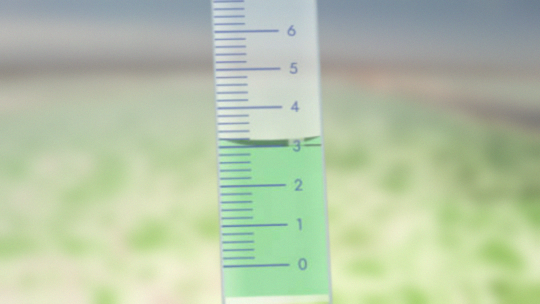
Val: 3
